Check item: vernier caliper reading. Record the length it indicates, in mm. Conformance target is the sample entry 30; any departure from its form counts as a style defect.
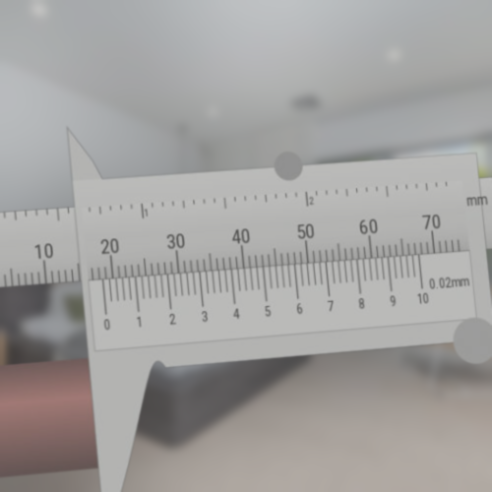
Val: 18.5
